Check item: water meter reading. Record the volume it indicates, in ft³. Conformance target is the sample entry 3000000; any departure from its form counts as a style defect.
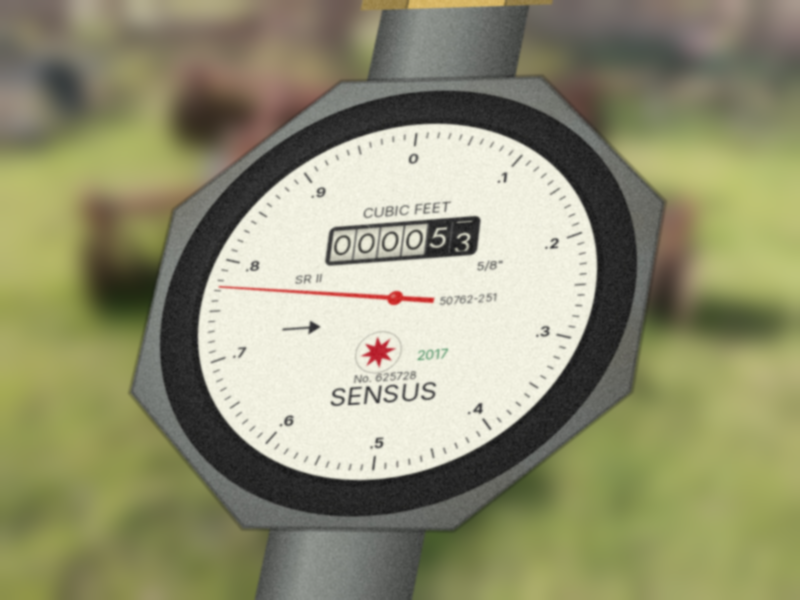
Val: 52.77
